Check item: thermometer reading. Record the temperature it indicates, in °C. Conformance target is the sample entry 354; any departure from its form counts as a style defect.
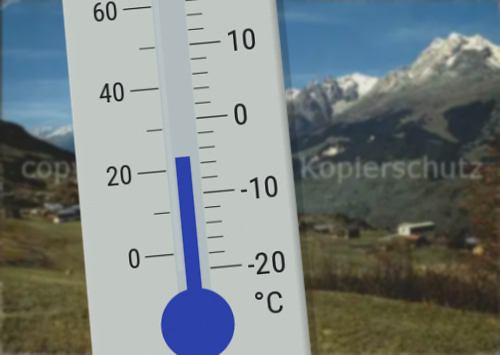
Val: -5
